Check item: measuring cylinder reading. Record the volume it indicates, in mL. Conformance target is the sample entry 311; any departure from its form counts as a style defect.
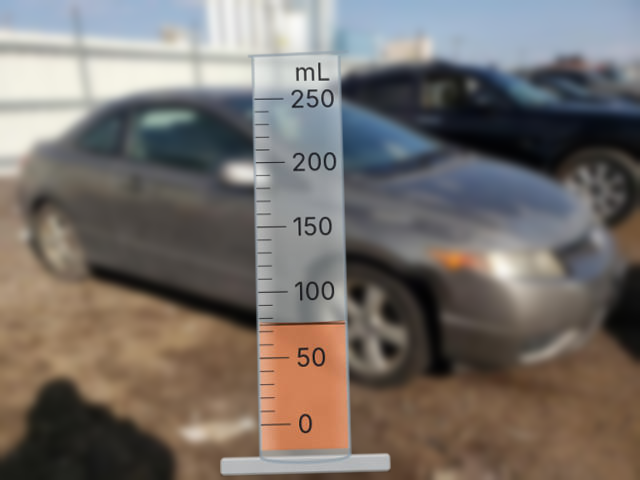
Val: 75
